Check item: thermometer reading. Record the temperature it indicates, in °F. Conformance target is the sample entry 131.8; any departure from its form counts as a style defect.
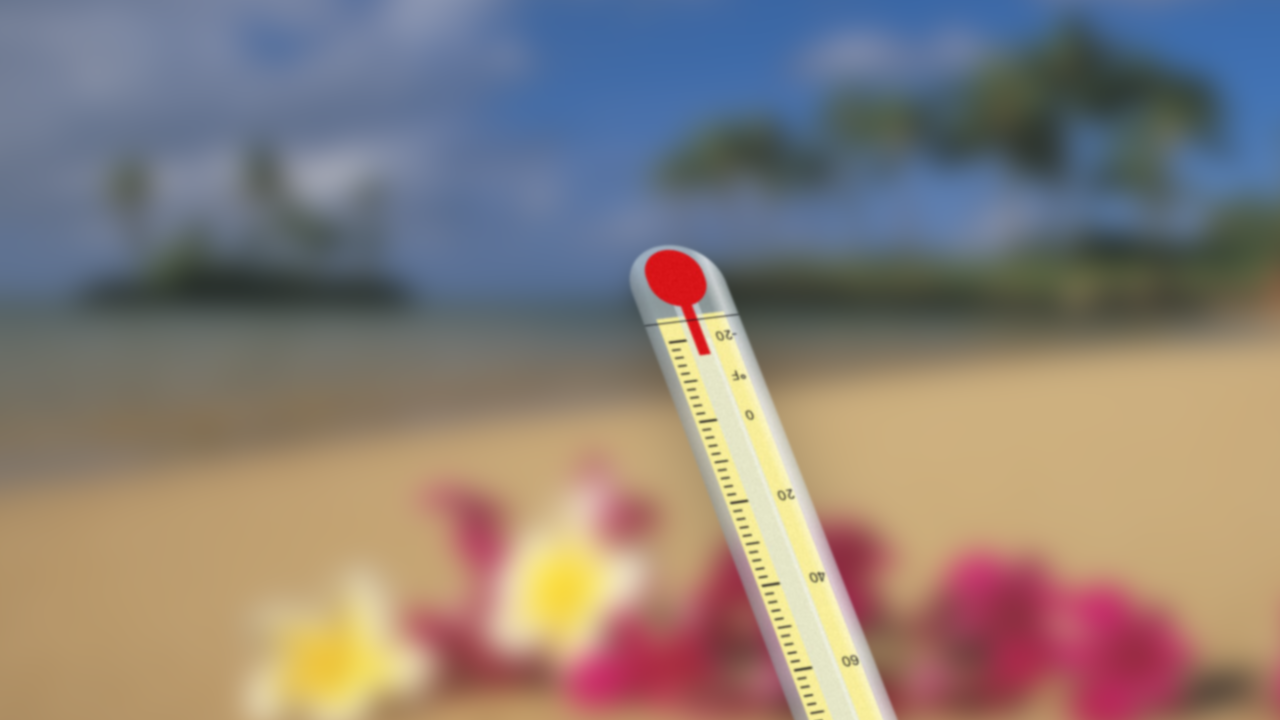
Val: -16
